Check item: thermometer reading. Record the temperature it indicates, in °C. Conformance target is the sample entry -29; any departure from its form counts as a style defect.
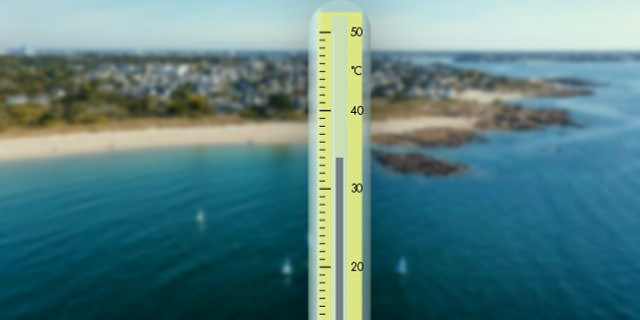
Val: 34
